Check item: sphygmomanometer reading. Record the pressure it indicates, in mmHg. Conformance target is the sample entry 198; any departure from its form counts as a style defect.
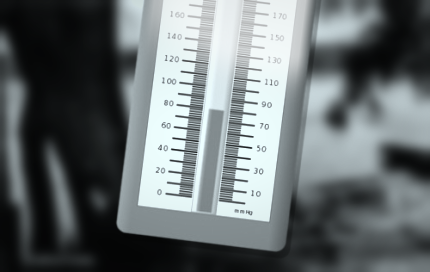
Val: 80
